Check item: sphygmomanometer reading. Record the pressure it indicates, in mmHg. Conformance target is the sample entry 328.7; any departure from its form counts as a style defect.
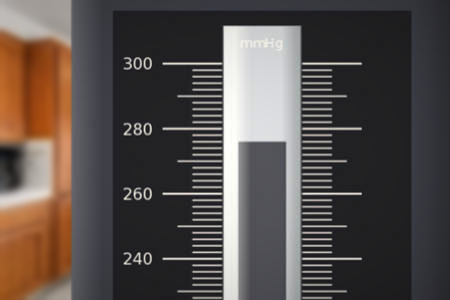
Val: 276
